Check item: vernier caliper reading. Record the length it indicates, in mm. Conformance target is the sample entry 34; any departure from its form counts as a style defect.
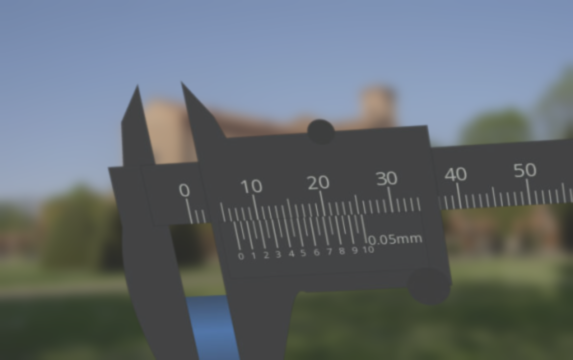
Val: 6.4
